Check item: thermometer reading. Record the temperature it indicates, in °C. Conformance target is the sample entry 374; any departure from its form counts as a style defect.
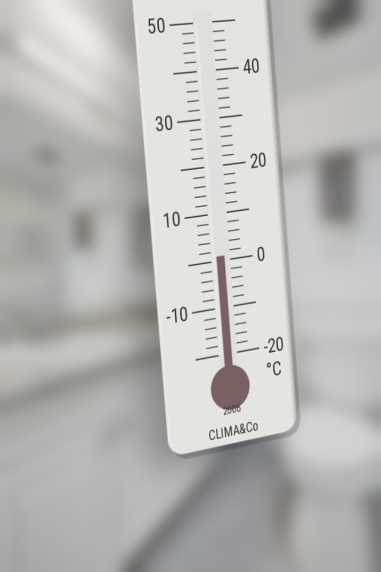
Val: 1
